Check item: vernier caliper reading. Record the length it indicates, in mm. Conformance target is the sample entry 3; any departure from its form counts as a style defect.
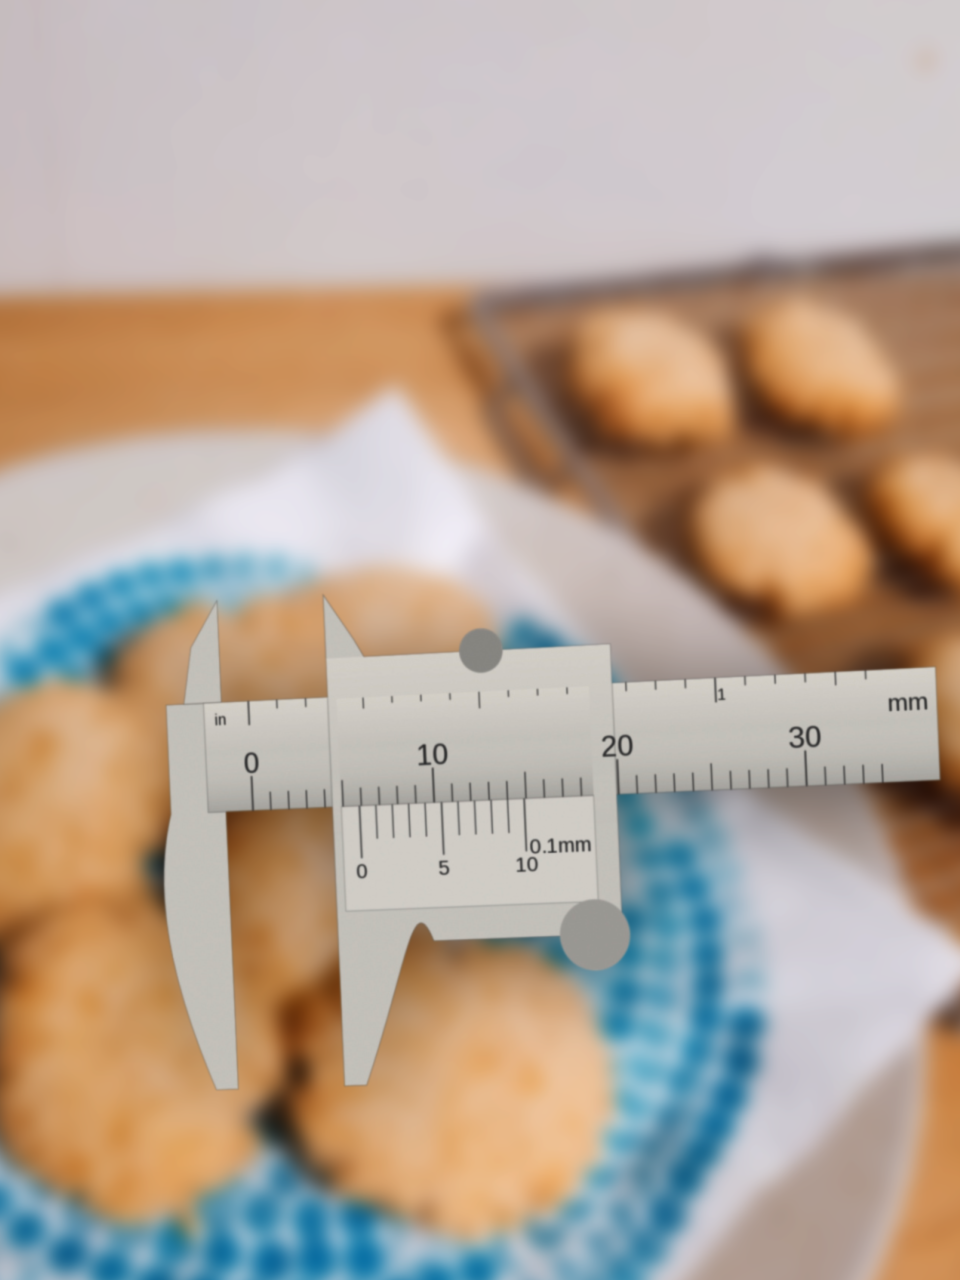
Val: 5.9
